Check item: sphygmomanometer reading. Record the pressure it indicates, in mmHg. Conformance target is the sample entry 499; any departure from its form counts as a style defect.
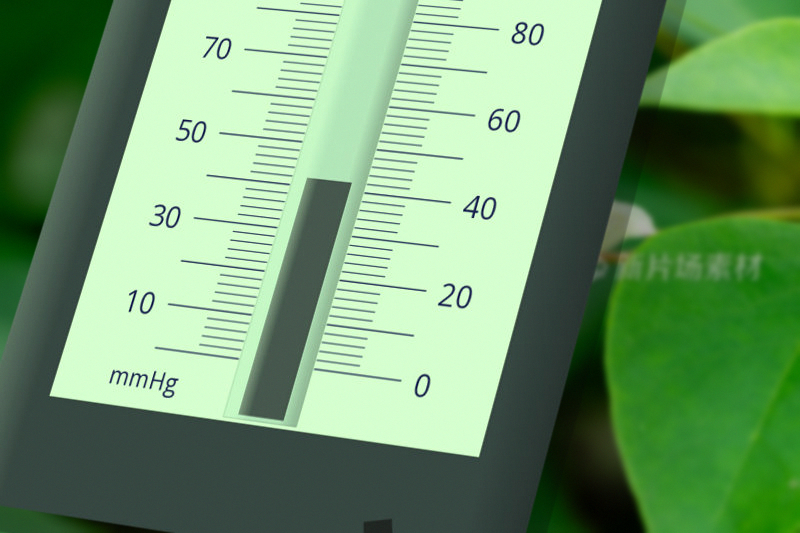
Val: 42
